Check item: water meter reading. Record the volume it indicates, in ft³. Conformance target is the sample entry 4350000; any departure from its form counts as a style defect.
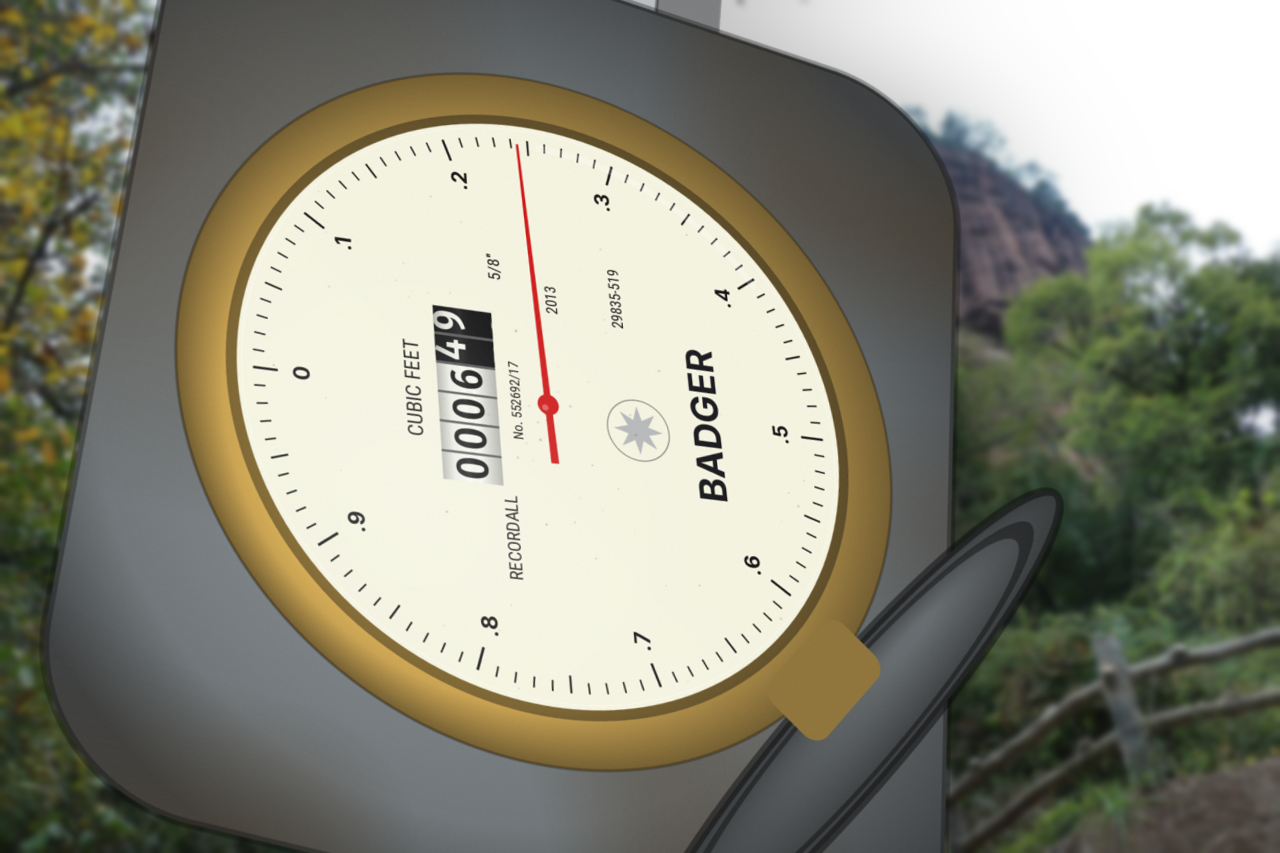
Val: 649.24
